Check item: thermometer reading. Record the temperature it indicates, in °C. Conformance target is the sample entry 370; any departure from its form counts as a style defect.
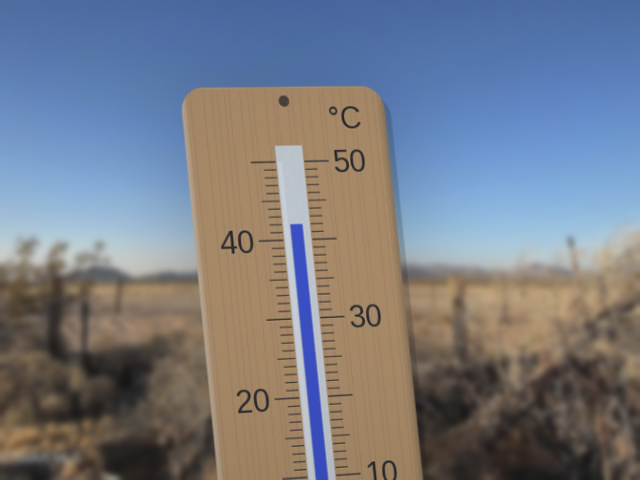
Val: 42
